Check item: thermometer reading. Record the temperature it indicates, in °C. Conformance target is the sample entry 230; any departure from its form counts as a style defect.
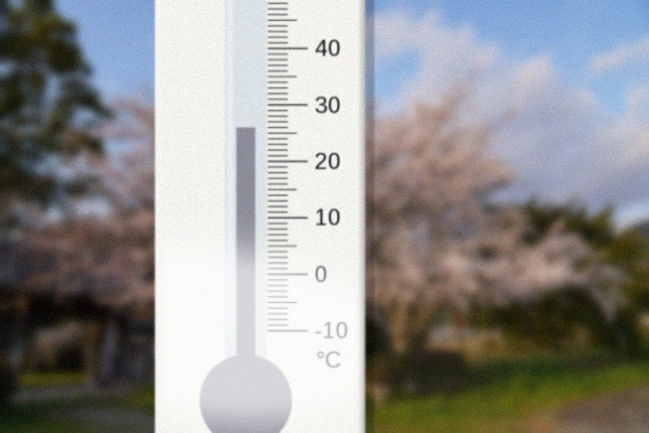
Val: 26
